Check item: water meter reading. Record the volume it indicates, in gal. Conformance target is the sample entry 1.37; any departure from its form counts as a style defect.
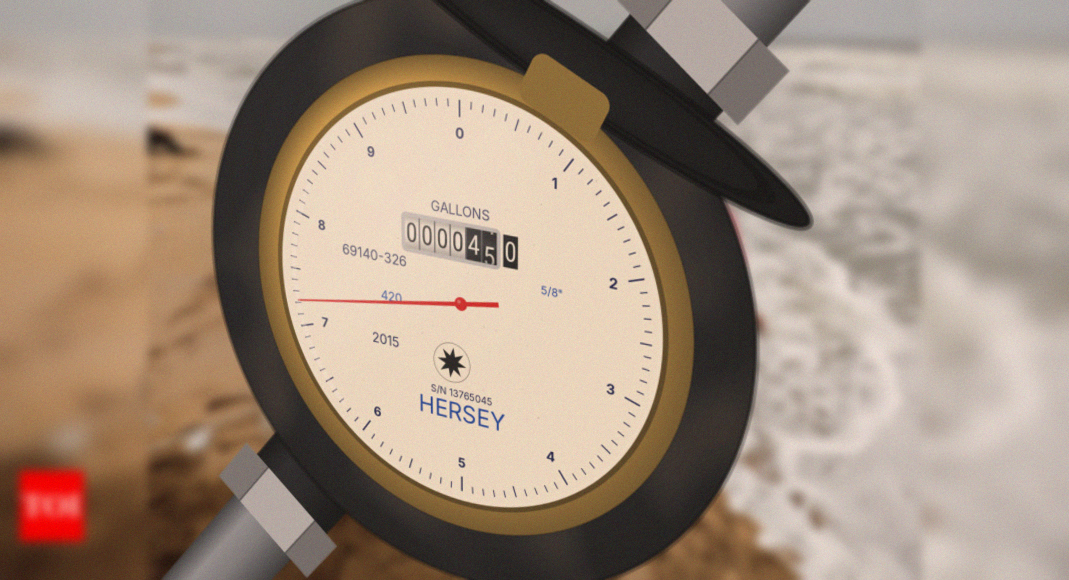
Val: 447.2
